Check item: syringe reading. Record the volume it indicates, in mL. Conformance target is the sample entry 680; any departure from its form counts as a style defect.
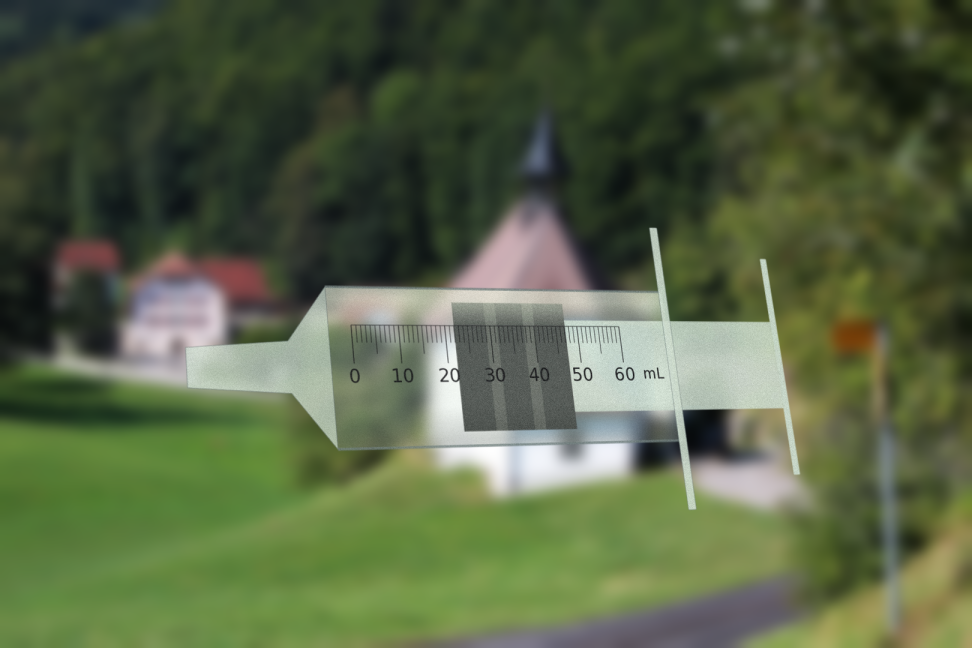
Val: 22
